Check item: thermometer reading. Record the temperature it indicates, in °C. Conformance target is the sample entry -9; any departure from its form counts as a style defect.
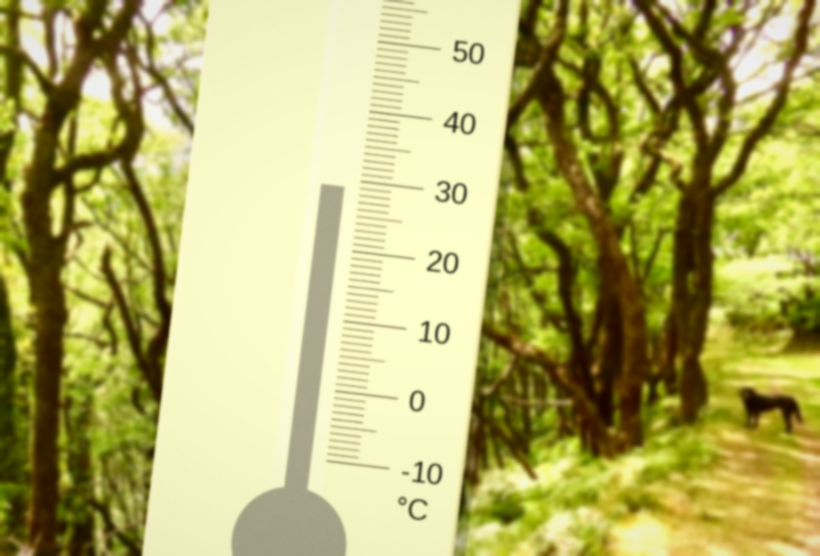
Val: 29
